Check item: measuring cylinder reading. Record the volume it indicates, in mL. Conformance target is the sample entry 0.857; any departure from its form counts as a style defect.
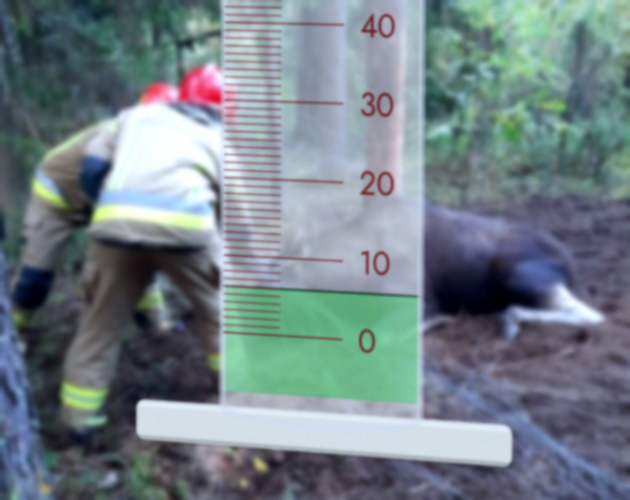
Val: 6
